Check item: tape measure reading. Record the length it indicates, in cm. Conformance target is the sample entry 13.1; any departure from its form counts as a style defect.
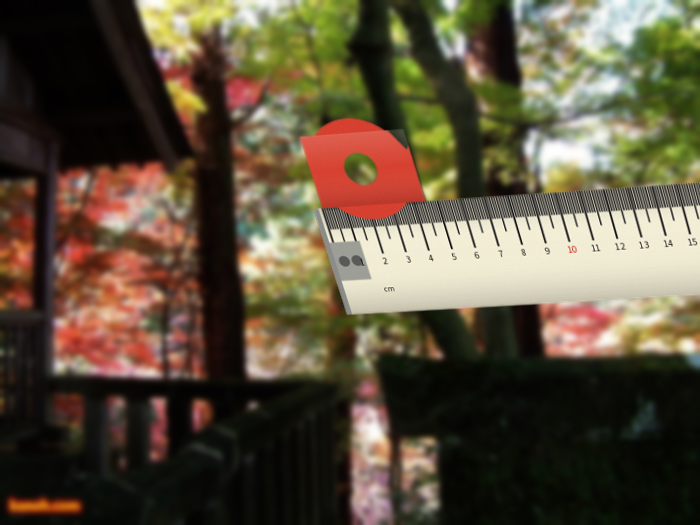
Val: 4.5
